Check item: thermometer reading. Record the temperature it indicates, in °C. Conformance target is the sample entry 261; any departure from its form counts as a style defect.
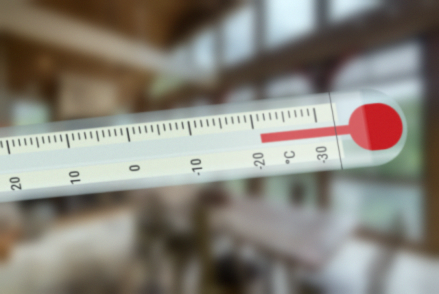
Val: -21
